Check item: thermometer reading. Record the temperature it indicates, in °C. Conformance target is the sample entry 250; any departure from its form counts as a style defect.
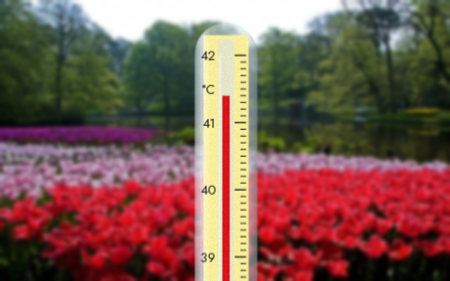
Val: 41.4
